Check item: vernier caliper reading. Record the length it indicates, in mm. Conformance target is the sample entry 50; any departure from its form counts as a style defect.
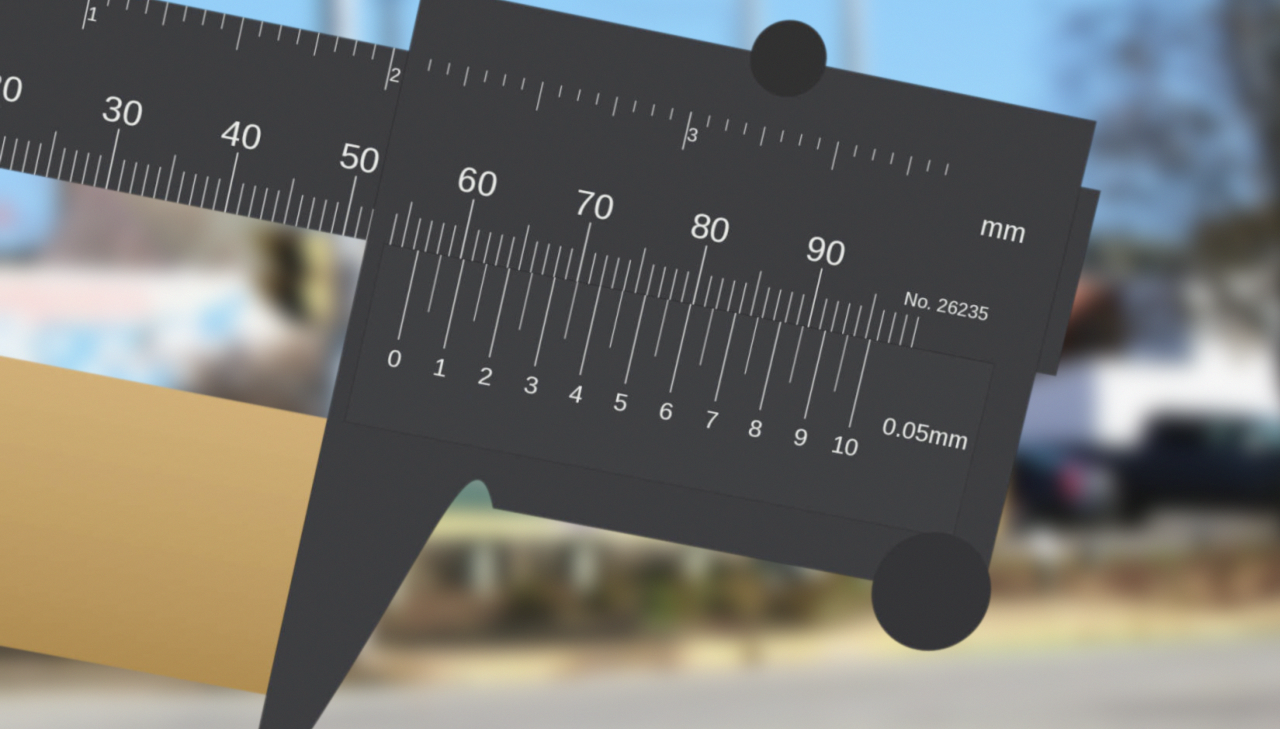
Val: 56.4
